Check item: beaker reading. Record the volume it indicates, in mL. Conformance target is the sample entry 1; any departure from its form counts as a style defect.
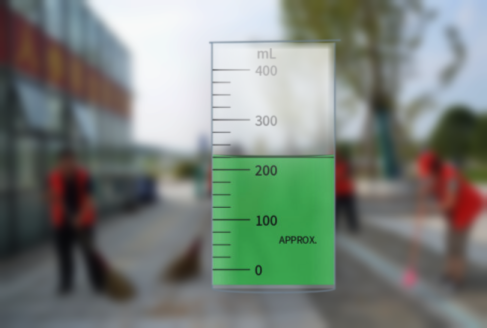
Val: 225
